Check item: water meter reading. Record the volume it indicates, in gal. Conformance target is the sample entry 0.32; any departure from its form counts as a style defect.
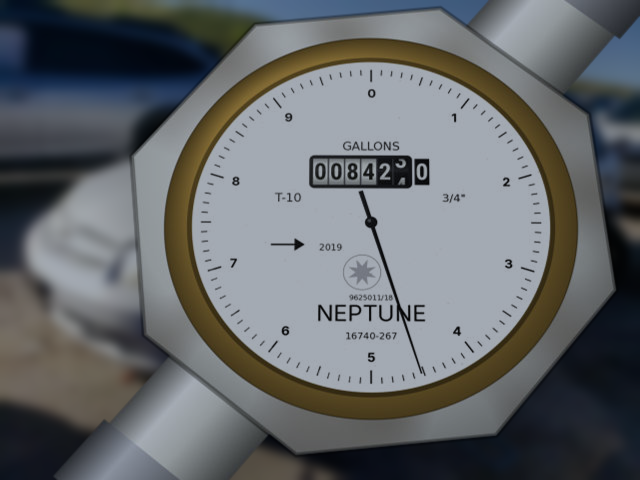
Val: 84234.5
